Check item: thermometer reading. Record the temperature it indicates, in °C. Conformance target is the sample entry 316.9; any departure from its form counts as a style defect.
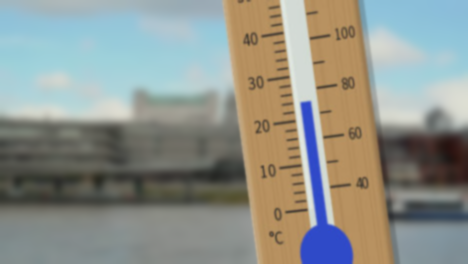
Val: 24
